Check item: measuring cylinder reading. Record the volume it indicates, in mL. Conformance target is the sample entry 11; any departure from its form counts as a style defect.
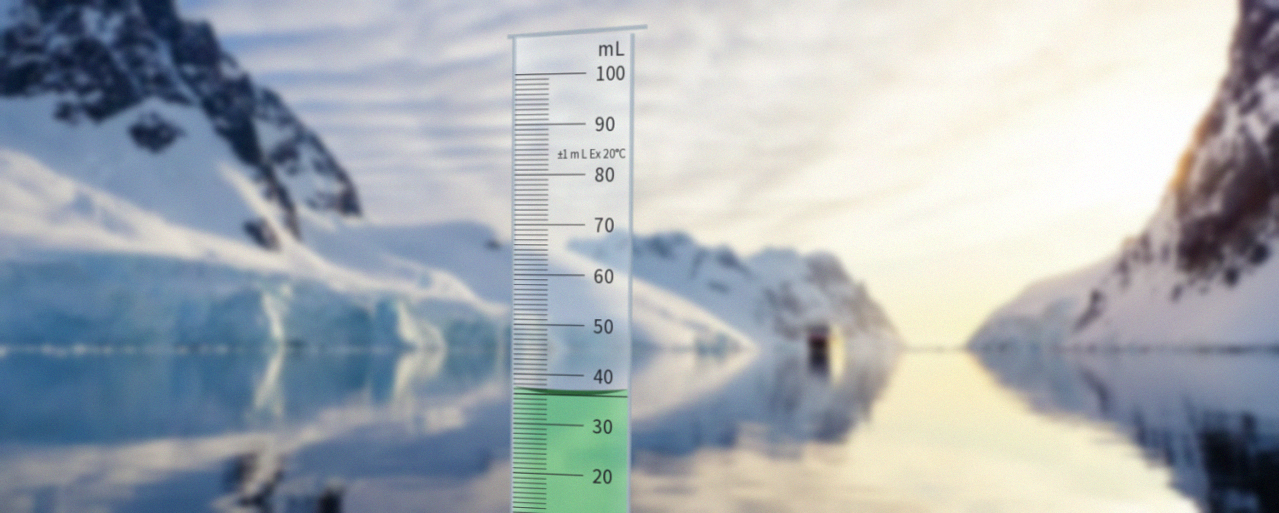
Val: 36
